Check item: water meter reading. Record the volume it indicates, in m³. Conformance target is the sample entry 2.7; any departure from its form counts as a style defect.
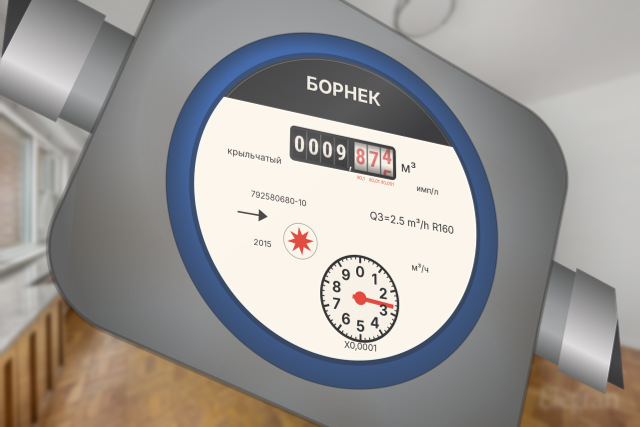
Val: 9.8742
